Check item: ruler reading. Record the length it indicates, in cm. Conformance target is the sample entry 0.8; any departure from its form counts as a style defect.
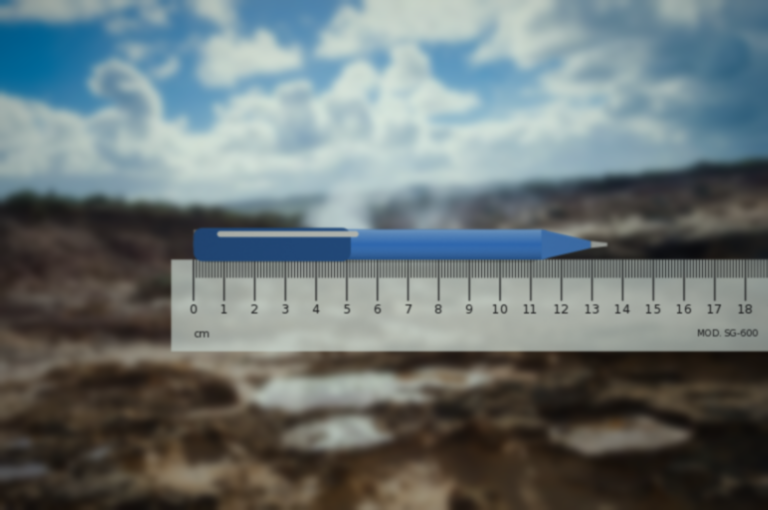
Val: 13.5
